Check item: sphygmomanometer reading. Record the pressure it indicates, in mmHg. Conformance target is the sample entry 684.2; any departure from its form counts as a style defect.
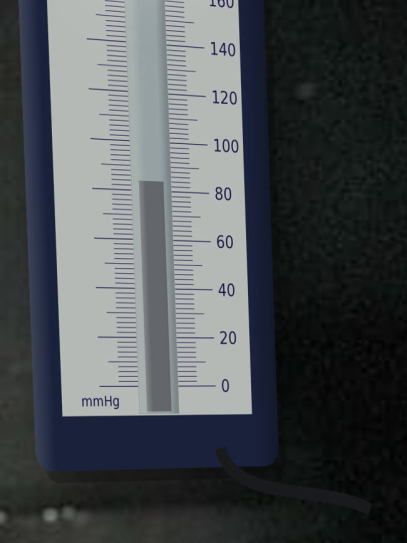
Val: 84
